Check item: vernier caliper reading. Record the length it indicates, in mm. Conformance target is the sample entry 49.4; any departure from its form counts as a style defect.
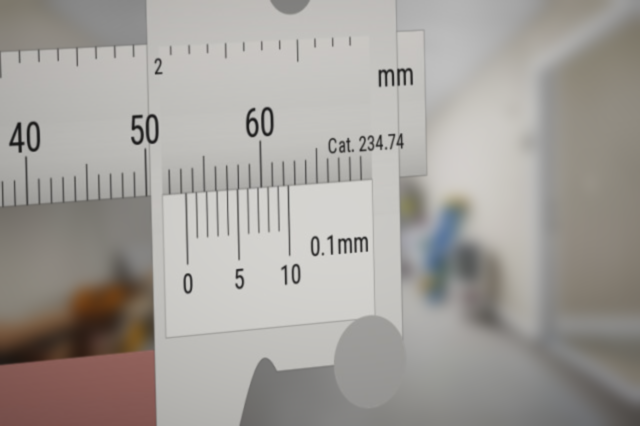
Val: 53.4
